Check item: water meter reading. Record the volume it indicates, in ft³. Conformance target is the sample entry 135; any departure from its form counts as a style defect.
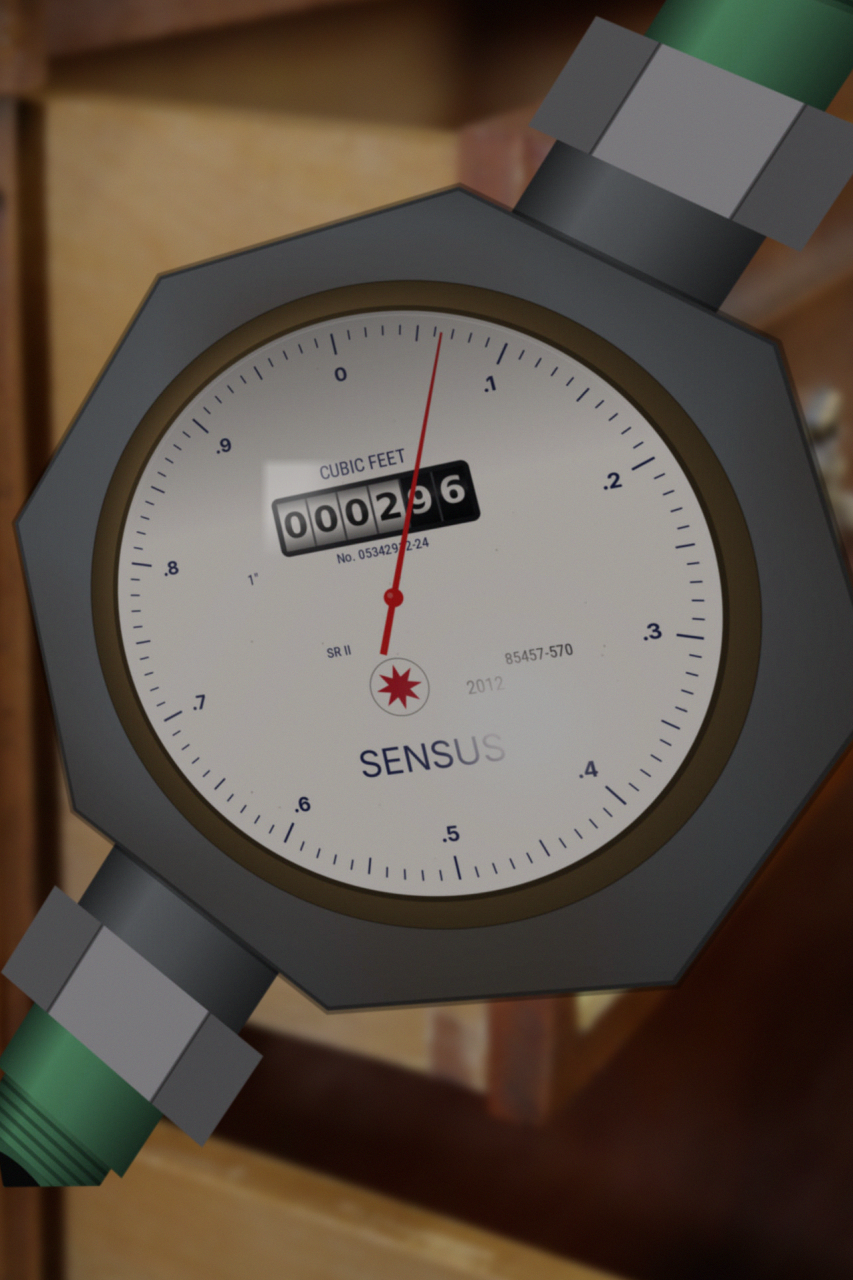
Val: 296.06
